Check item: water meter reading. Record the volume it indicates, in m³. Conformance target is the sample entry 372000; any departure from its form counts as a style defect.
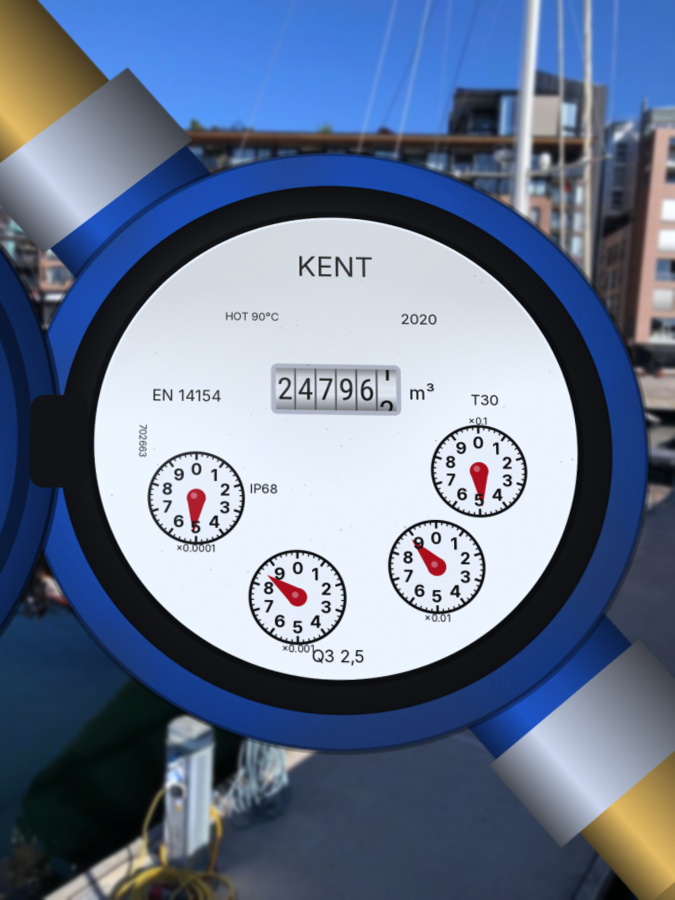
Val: 247961.4885
